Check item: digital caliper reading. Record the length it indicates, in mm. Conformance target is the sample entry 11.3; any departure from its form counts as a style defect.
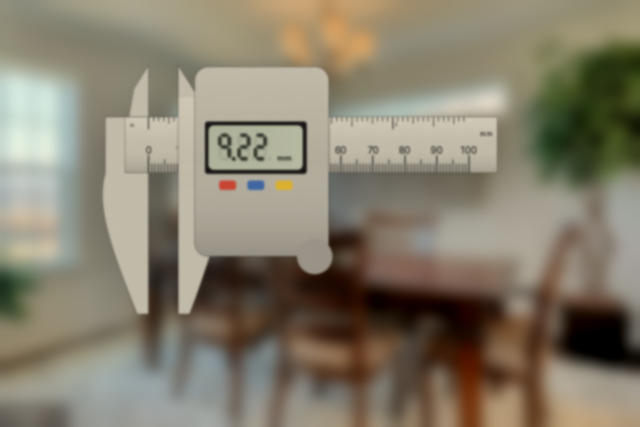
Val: 9.22
